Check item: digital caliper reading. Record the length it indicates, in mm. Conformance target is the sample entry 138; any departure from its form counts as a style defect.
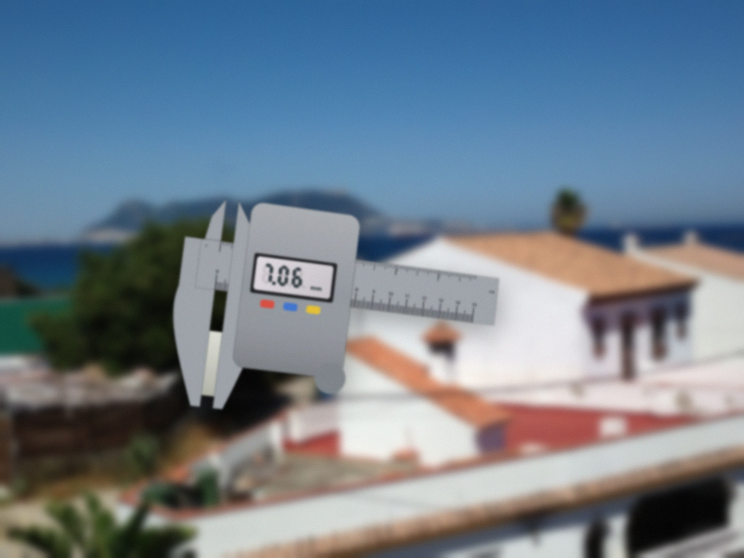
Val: 7.06
